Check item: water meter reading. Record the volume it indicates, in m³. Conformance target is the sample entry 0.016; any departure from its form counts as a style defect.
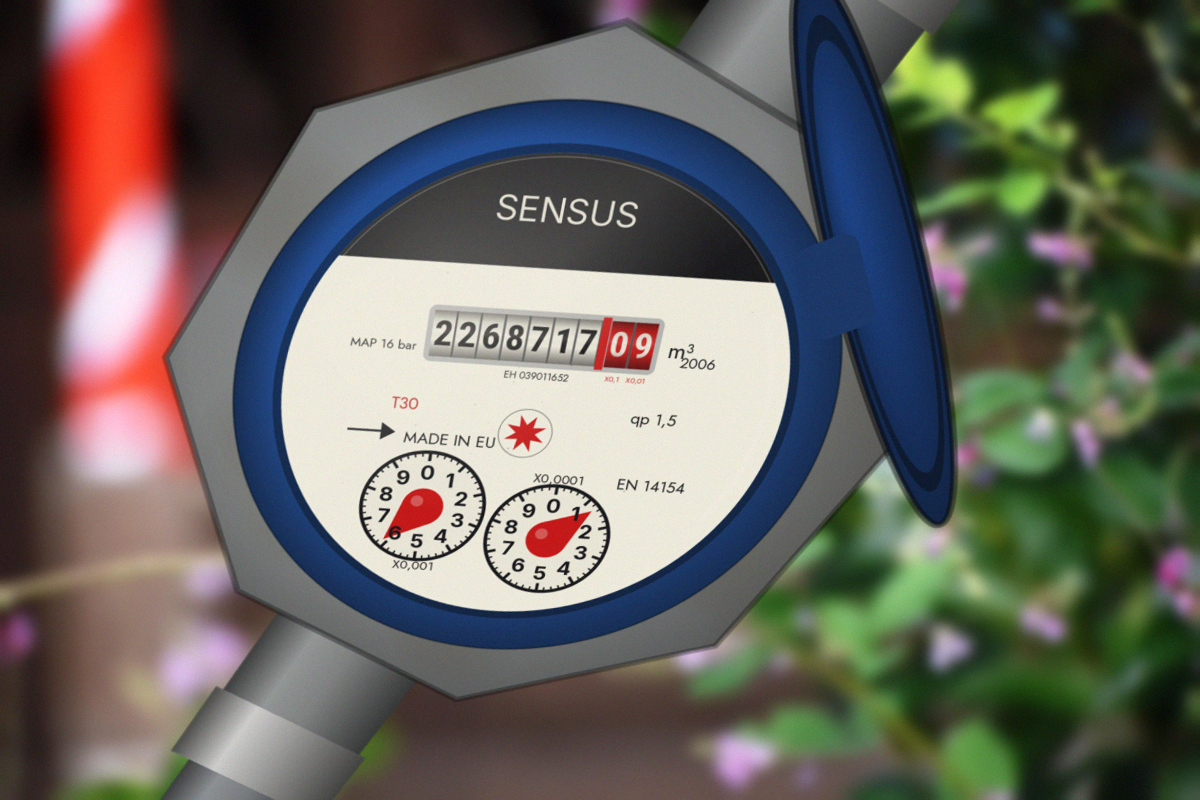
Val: 2268717.0961
